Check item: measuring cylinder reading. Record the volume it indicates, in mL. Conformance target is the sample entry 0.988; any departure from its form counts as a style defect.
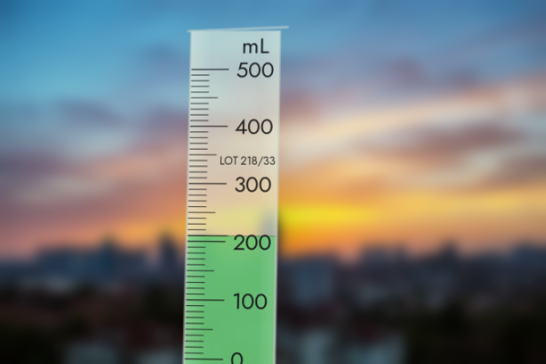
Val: 210
